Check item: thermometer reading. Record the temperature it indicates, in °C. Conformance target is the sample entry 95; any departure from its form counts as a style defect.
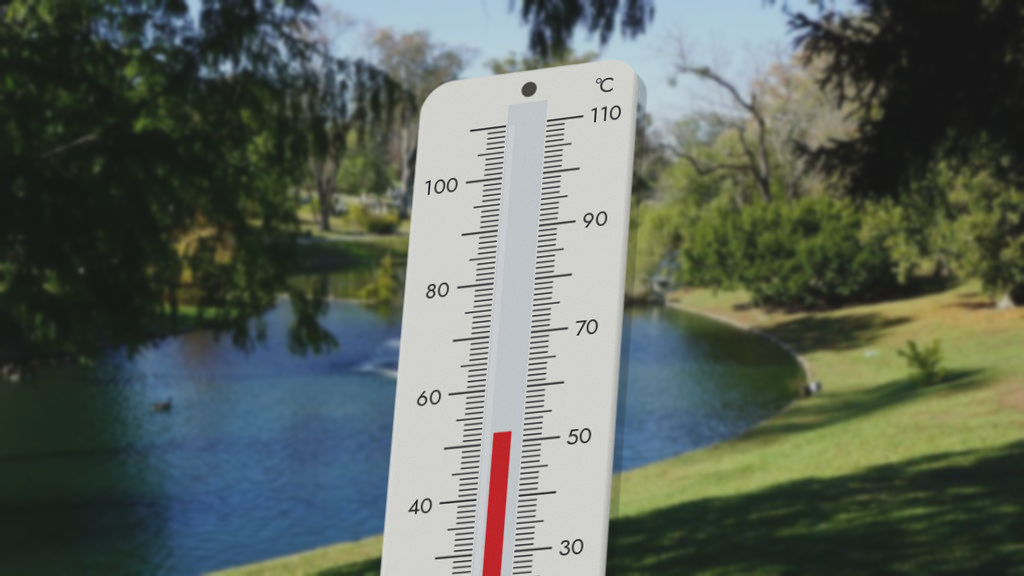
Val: 52
